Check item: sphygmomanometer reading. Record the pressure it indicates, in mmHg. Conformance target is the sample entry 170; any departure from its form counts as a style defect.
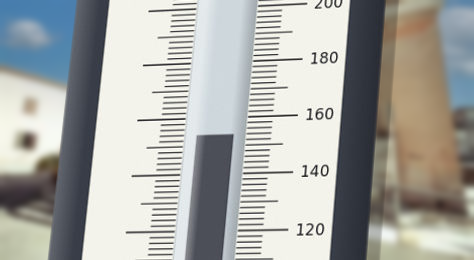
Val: 154
